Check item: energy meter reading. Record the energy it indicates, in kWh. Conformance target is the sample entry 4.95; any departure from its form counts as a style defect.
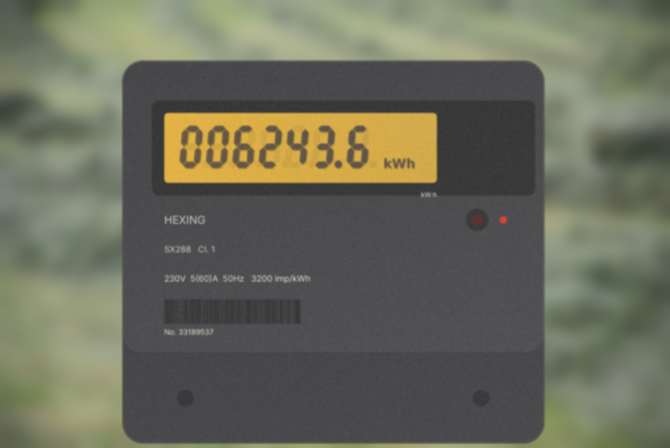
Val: 6243.6
